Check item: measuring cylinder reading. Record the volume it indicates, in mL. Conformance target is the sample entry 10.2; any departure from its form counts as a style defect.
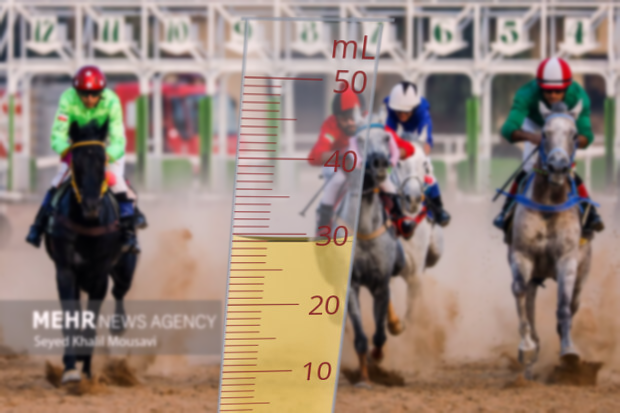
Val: 29
